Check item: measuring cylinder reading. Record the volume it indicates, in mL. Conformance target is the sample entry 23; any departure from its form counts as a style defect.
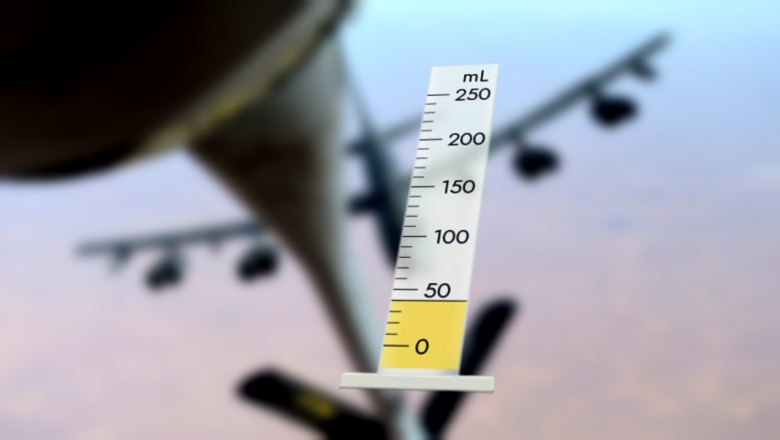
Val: 40
